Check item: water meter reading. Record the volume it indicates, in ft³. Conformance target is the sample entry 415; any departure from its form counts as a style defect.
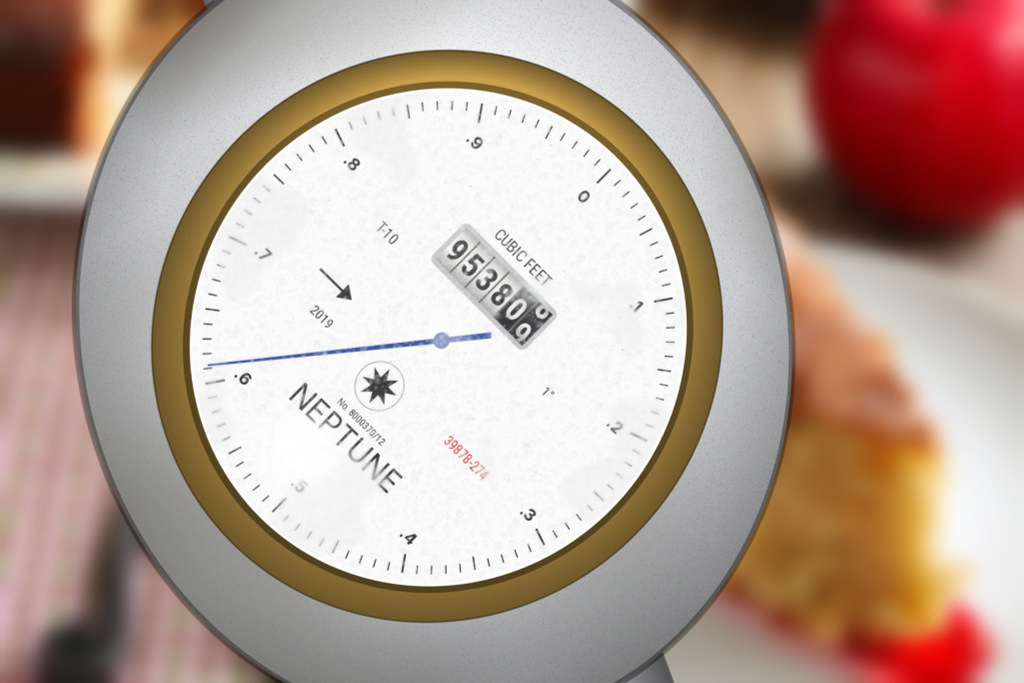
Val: 953808.61
